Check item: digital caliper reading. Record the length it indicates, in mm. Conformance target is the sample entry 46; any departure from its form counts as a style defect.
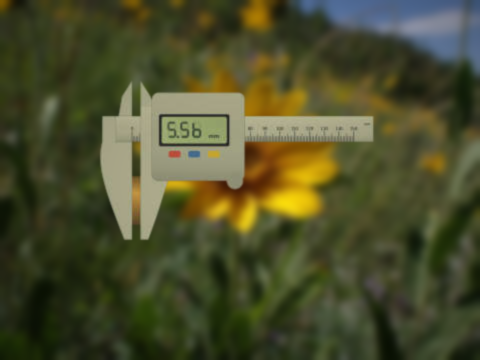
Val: 5.56
